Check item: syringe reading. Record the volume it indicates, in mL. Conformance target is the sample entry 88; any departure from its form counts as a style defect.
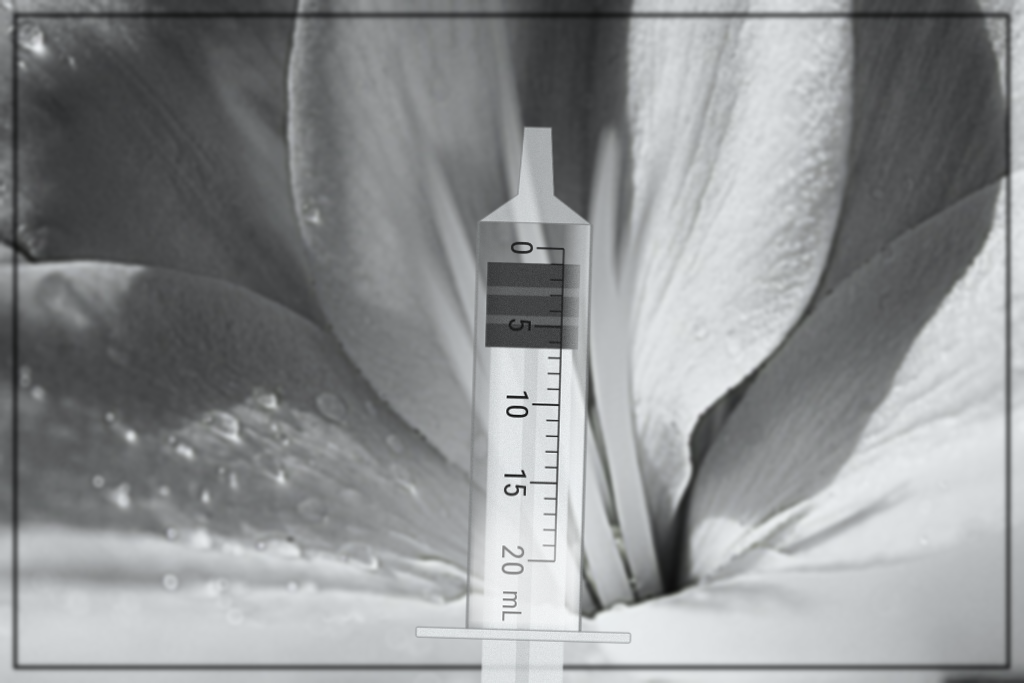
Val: 1
